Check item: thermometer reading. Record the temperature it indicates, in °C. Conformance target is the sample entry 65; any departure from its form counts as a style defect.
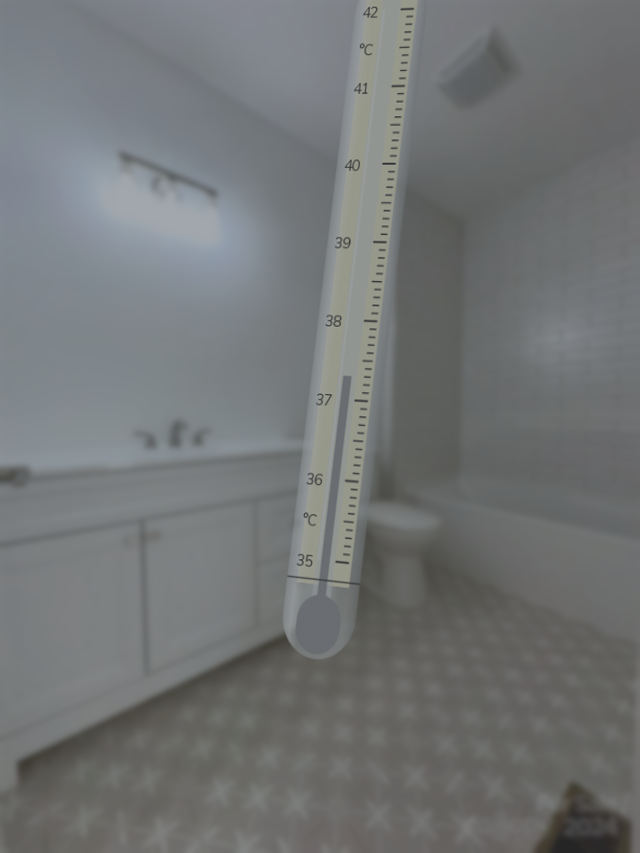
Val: 37.3
